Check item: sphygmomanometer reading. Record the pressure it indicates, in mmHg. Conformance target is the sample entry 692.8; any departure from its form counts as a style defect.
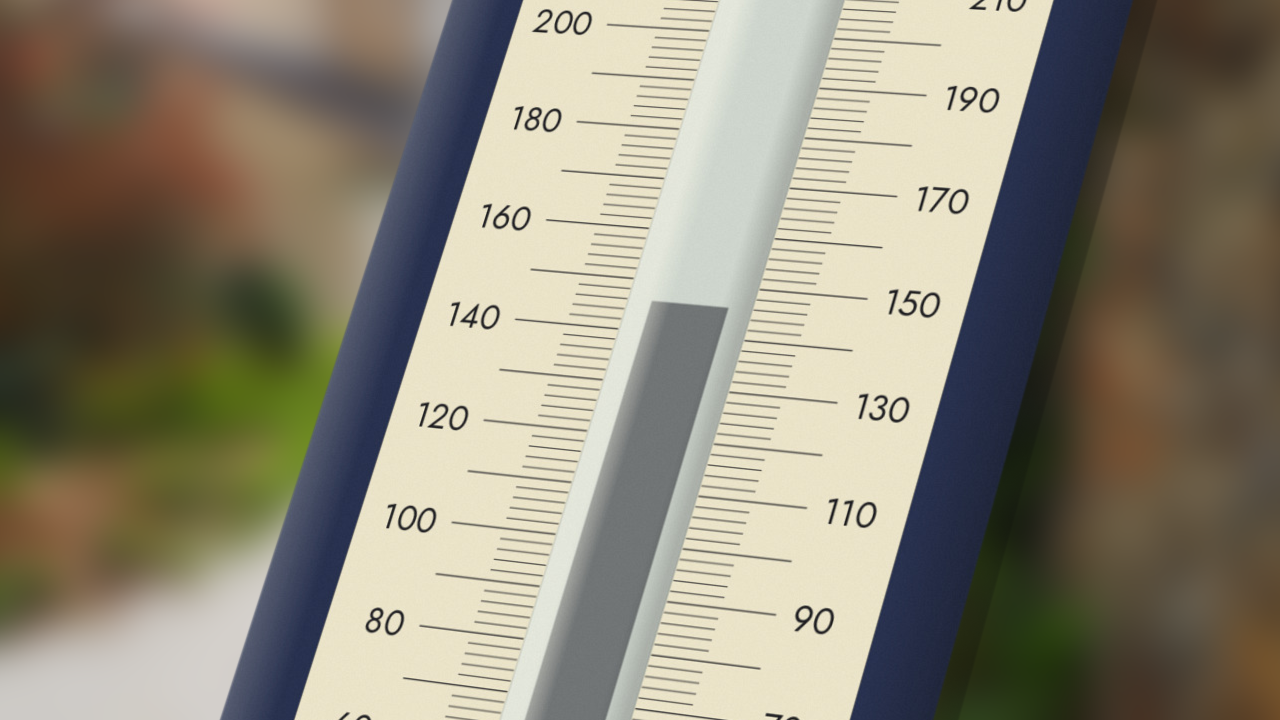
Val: 146
